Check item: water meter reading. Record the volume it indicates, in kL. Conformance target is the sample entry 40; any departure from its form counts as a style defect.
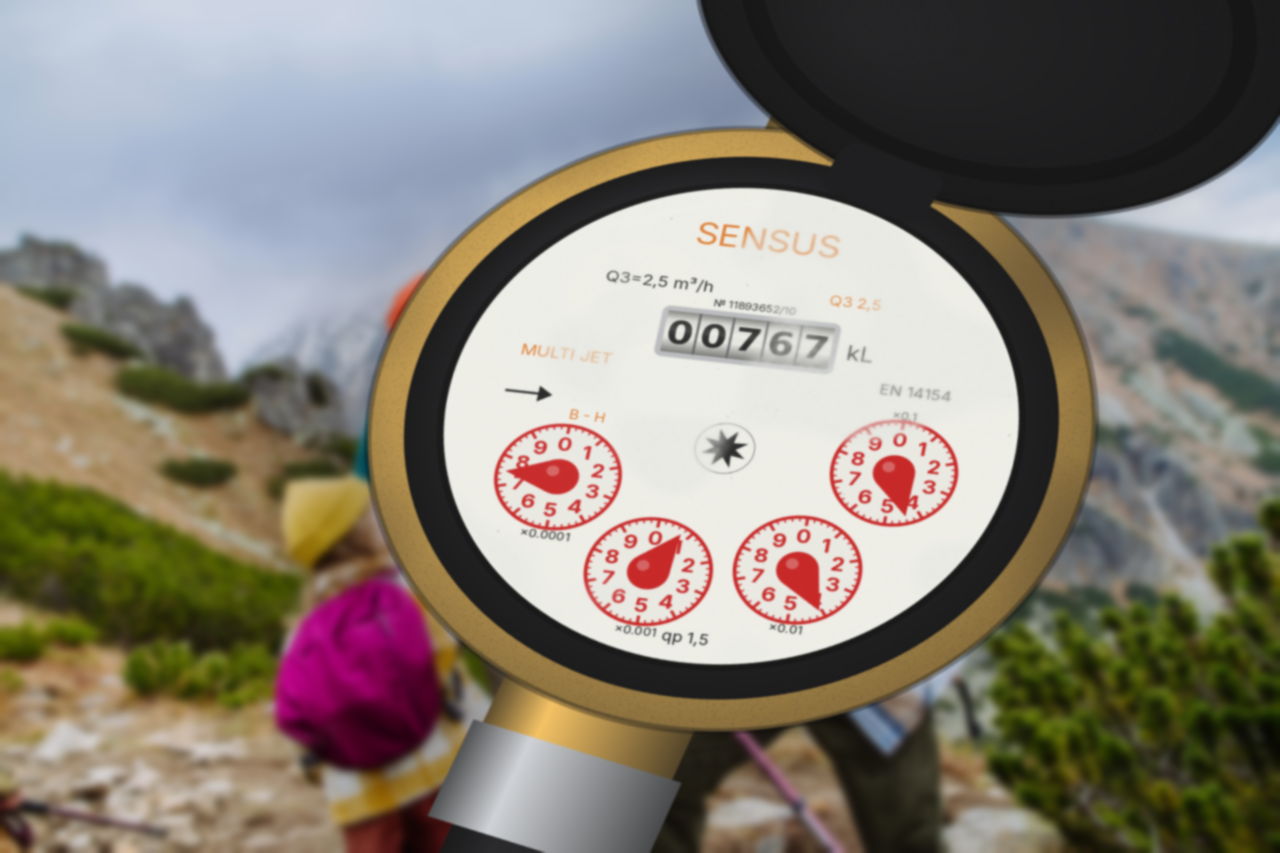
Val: 767.4407
